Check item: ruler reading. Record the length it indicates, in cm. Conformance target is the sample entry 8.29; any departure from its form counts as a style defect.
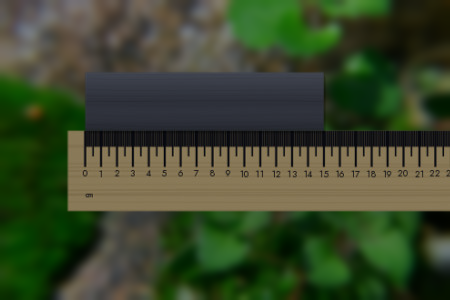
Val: 15
